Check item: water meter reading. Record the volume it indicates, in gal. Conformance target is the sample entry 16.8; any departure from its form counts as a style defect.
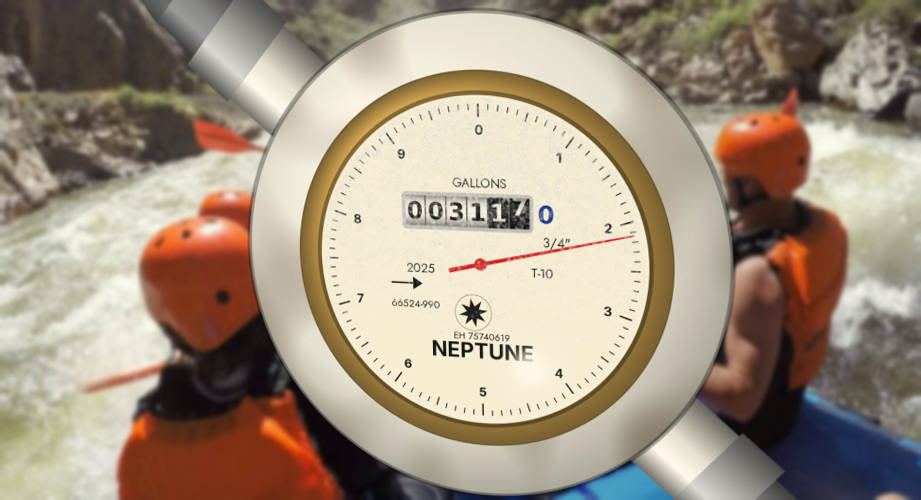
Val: 31172.1
